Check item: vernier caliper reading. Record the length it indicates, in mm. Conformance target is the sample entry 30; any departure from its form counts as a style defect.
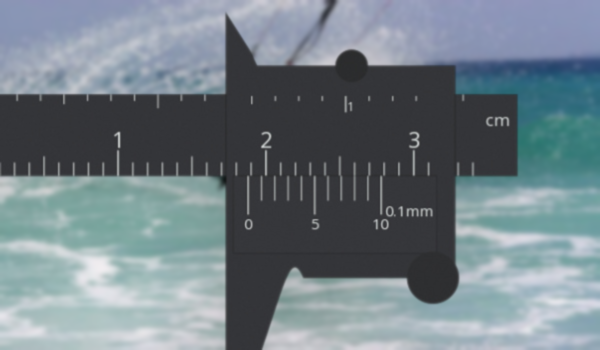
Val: 18.8
